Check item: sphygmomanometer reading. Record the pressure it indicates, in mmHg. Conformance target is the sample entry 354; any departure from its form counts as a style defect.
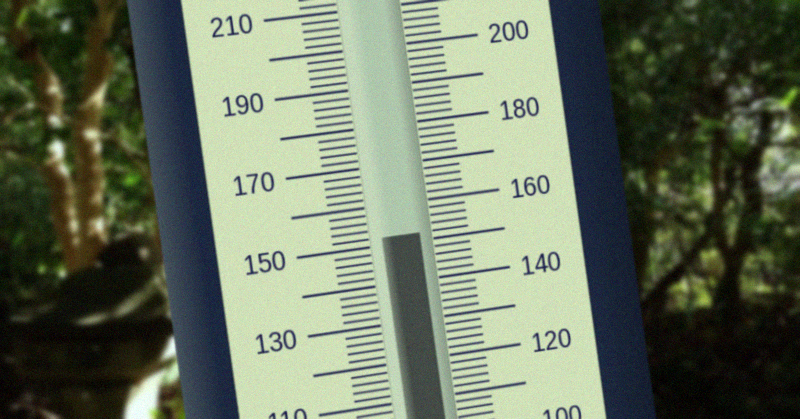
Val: 152
